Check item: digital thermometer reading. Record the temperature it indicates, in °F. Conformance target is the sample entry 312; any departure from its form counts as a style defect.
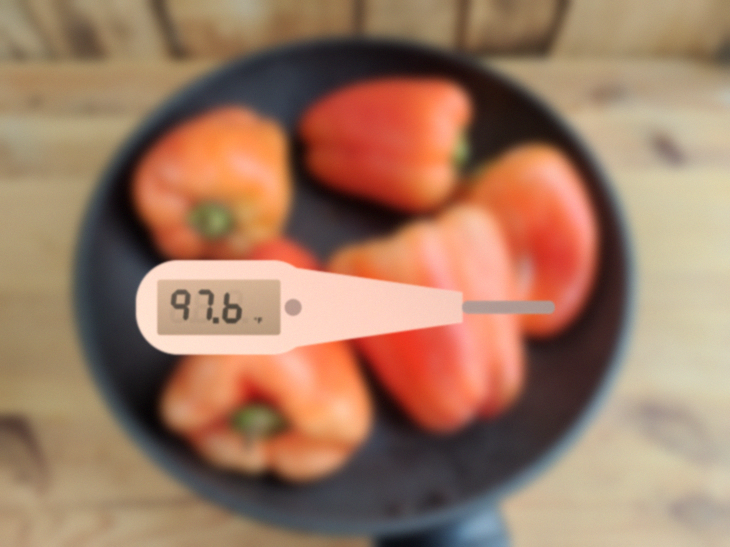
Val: 97.6
